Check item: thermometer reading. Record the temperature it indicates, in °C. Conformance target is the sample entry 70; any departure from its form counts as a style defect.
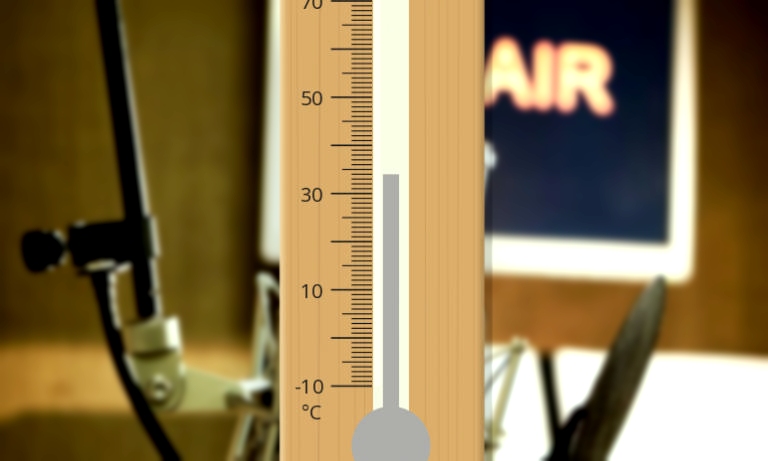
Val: 34
